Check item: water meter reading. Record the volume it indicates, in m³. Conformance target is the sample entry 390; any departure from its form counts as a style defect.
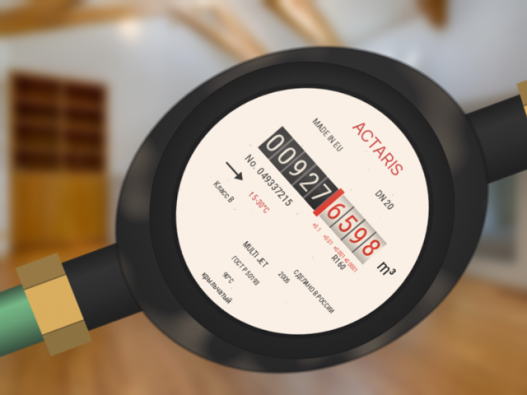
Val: 927.6598
